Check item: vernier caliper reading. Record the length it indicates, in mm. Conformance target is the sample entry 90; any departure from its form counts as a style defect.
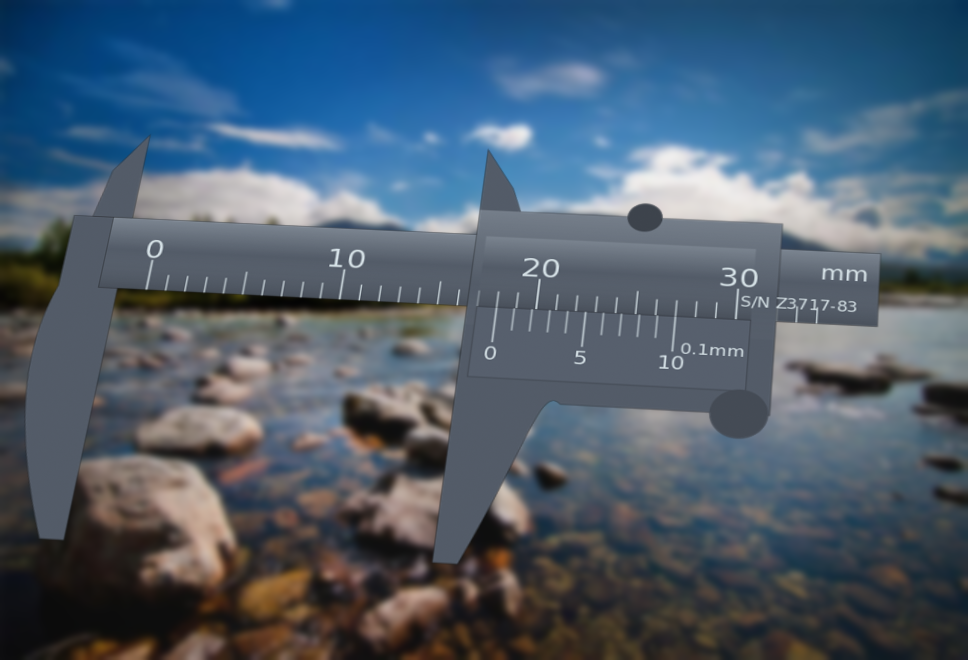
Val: 18.0
